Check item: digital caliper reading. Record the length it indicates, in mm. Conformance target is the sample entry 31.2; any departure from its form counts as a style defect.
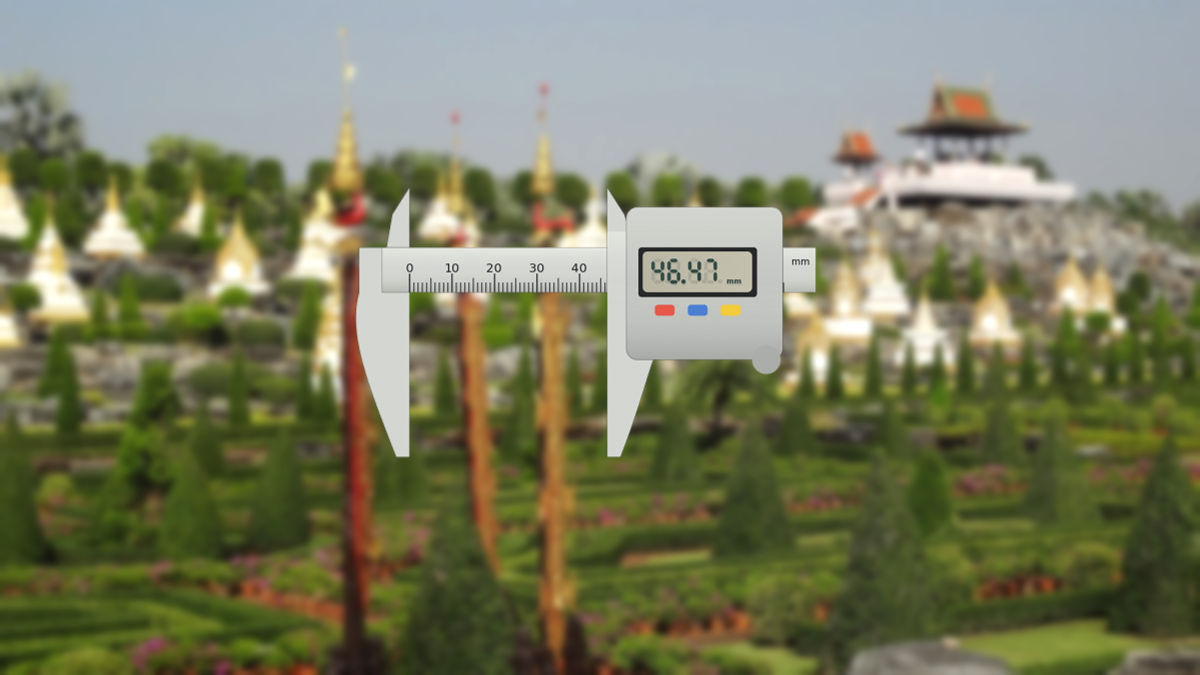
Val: 46.47
